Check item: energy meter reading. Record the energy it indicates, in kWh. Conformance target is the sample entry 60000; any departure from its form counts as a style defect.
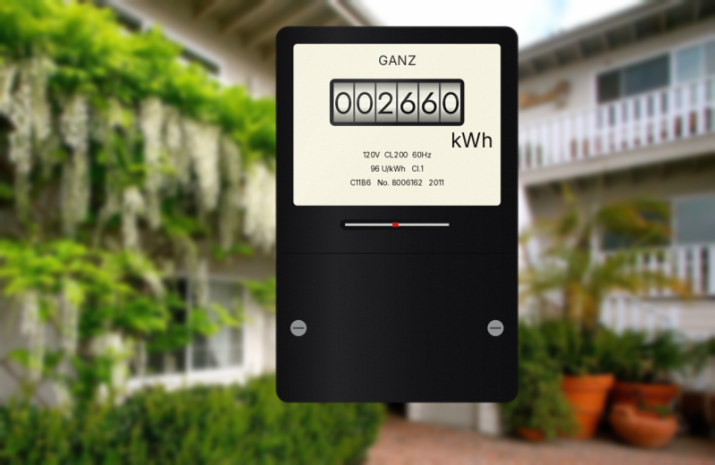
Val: 2660
